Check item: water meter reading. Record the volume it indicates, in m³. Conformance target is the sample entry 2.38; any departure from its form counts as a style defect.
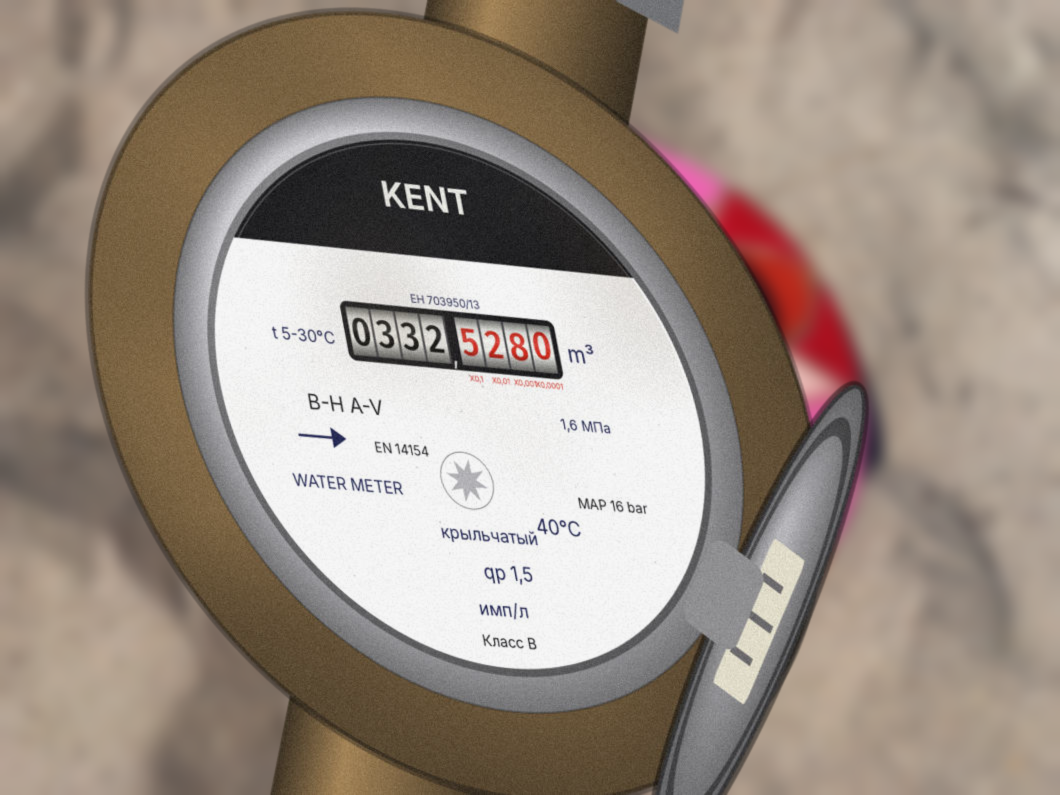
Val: 332.5280
